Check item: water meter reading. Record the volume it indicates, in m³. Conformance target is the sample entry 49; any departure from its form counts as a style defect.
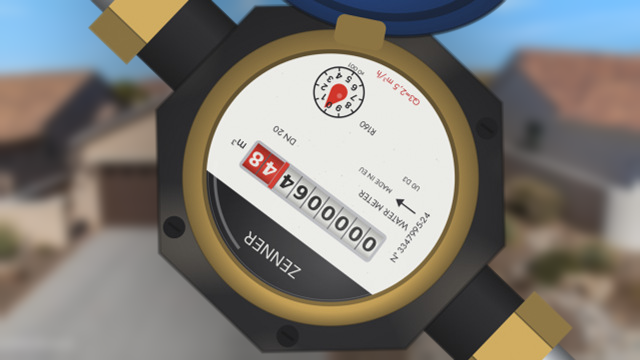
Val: 64.480
